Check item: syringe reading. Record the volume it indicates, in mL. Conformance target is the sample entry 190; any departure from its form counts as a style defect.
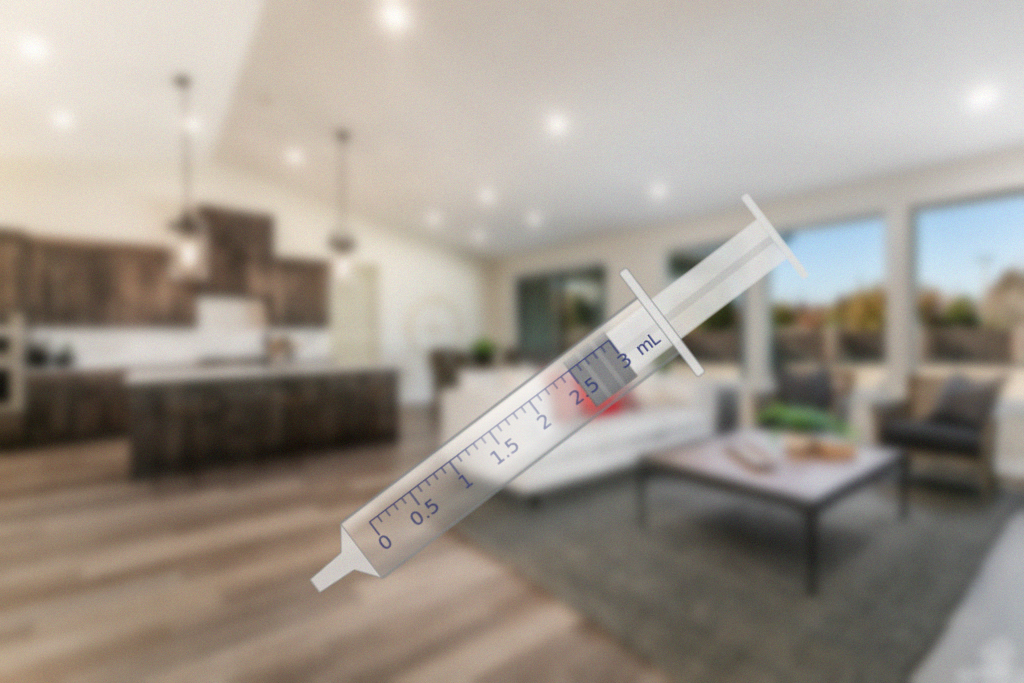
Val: 2.5
